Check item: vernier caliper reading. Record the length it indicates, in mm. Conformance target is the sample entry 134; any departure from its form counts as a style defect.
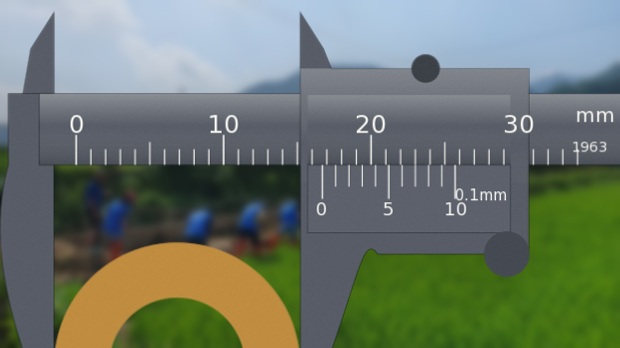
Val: 16.7
